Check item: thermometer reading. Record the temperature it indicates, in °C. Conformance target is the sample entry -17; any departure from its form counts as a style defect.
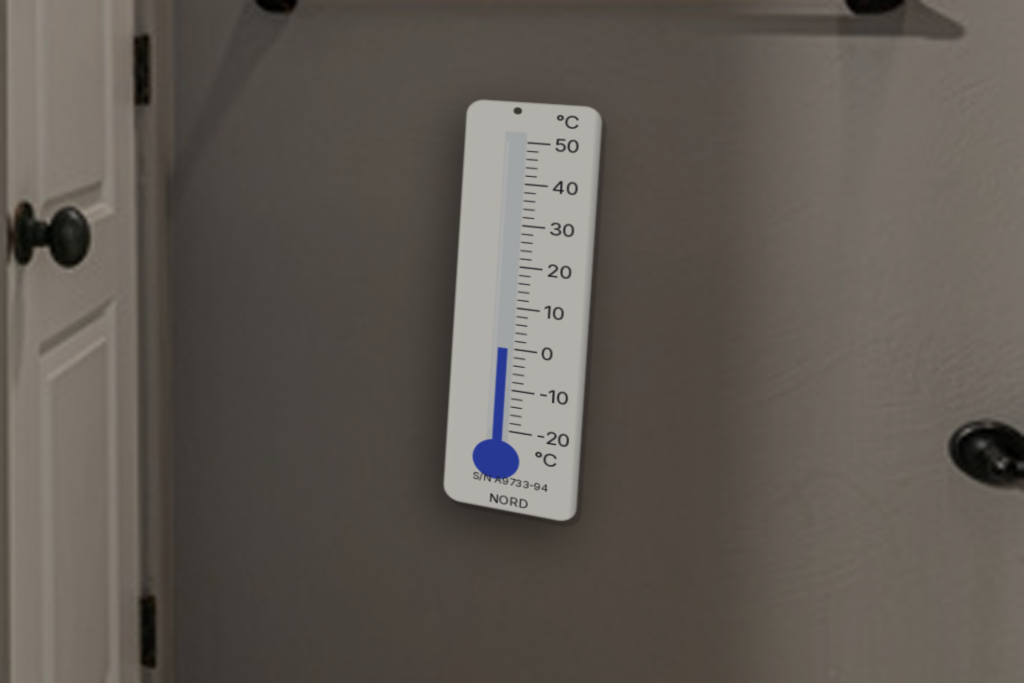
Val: 0
